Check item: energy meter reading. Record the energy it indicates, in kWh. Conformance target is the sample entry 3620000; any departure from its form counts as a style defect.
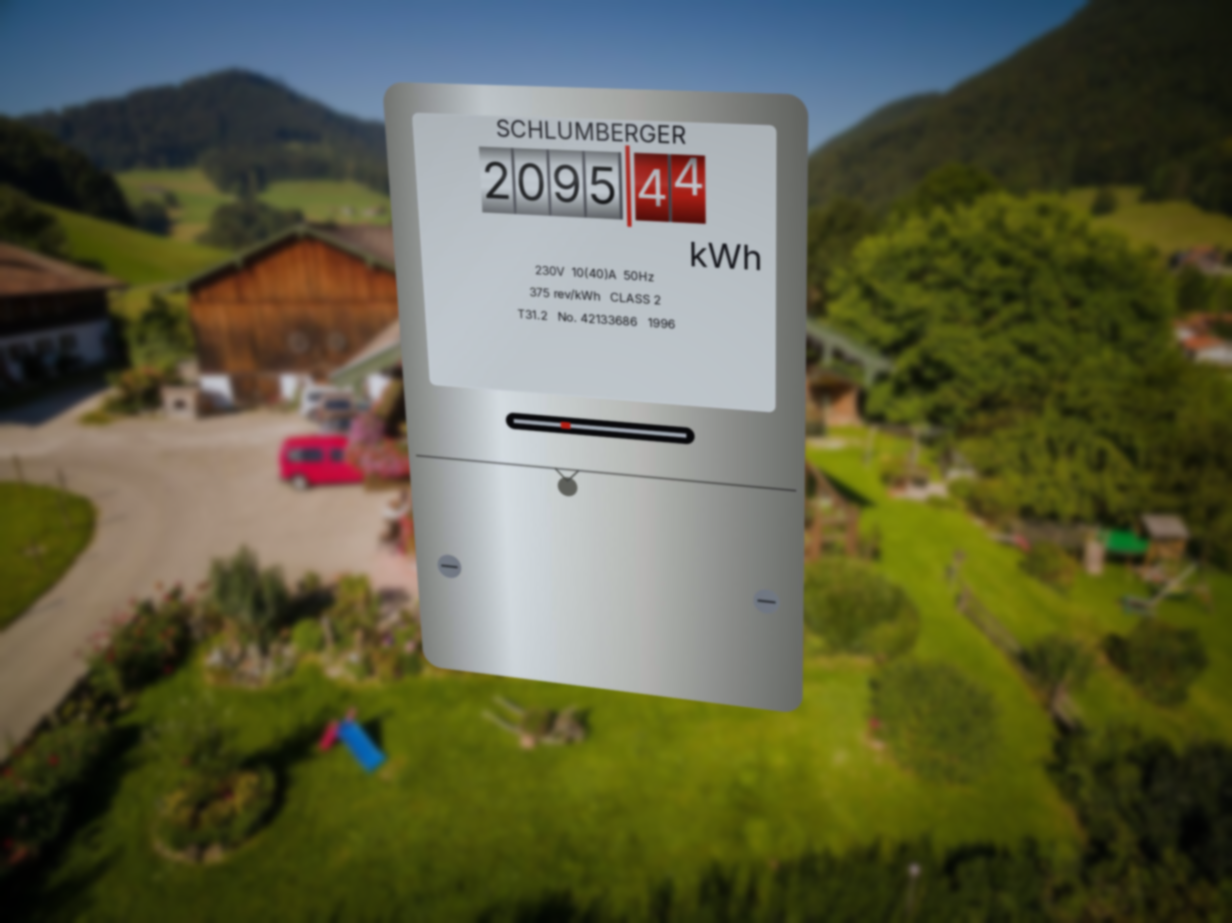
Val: 2095.44
